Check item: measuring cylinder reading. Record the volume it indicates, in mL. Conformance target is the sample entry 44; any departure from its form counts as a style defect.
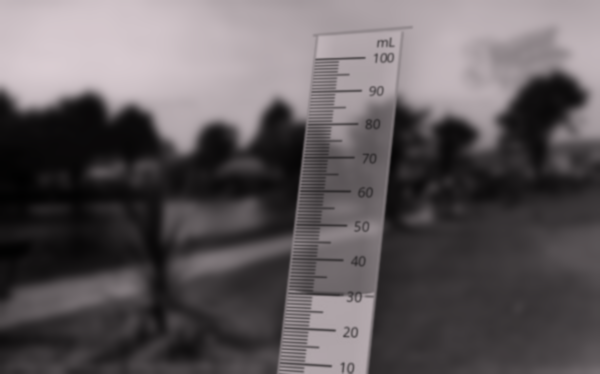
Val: 30
